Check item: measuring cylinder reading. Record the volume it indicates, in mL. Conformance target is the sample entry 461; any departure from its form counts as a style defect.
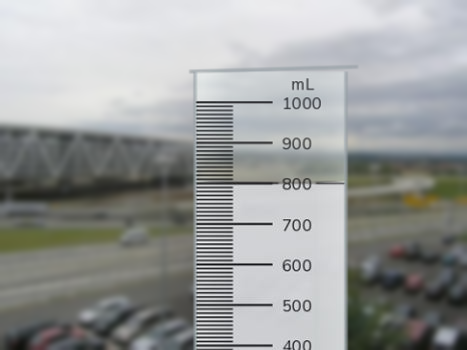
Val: 800
